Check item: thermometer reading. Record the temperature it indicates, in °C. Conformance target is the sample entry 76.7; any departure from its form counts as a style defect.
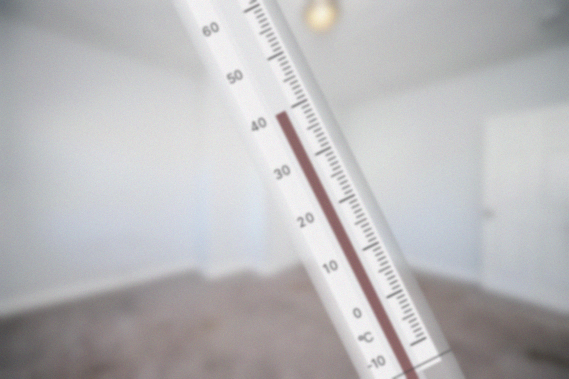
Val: 40
